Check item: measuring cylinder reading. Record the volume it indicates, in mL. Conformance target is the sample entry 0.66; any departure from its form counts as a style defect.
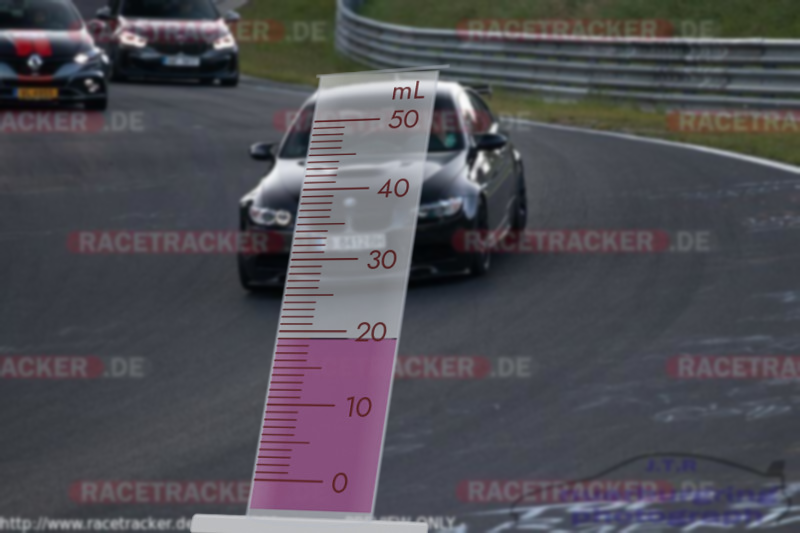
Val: 19
